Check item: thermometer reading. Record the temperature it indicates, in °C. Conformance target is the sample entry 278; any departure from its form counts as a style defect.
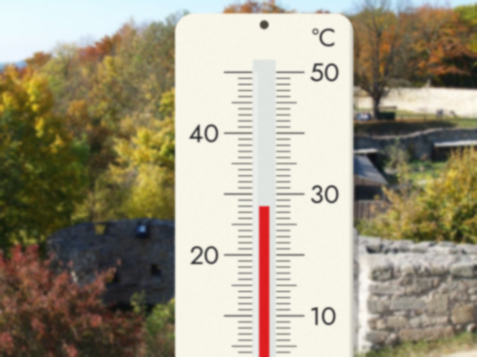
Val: 28
